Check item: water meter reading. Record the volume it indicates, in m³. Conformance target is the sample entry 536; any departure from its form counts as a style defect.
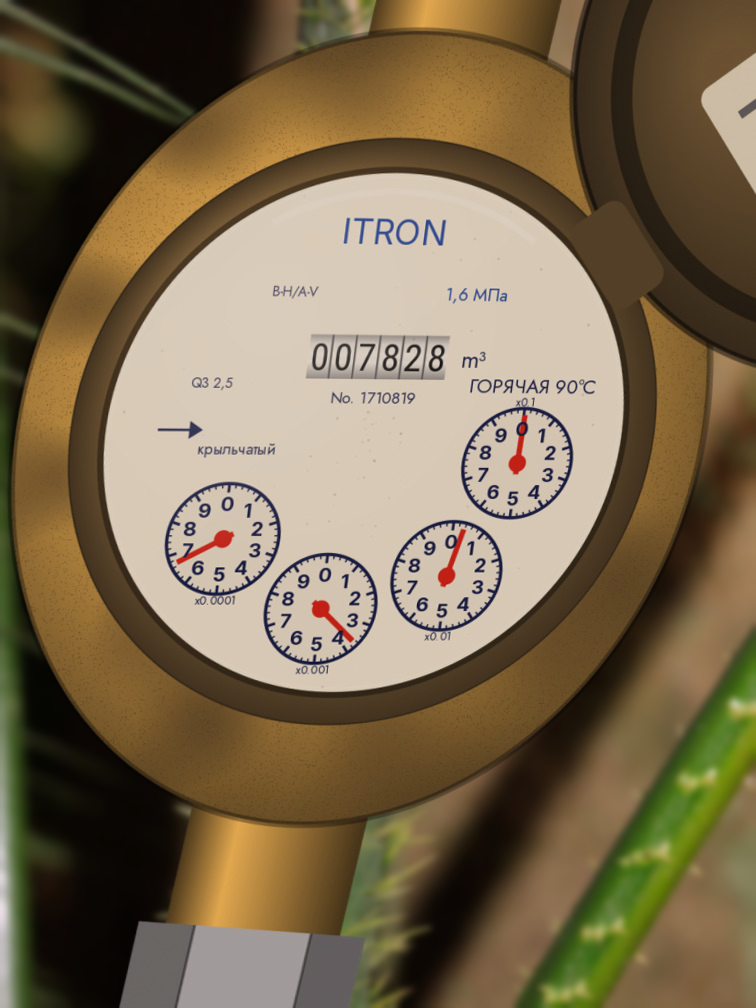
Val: 7828.0036
